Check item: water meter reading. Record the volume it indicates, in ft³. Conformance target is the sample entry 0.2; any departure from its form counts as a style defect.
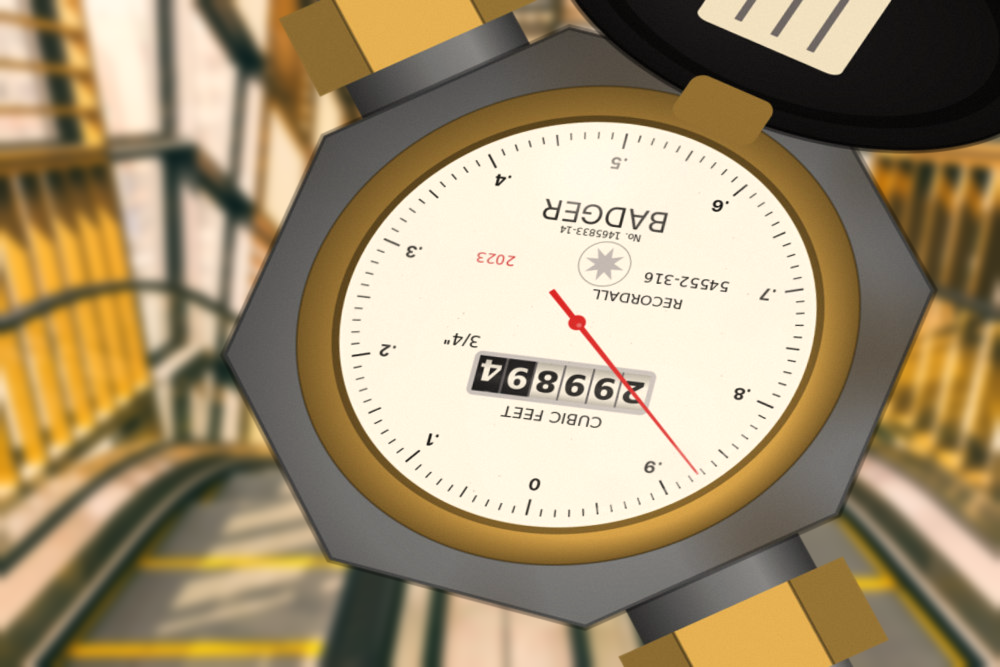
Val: 299893.87
